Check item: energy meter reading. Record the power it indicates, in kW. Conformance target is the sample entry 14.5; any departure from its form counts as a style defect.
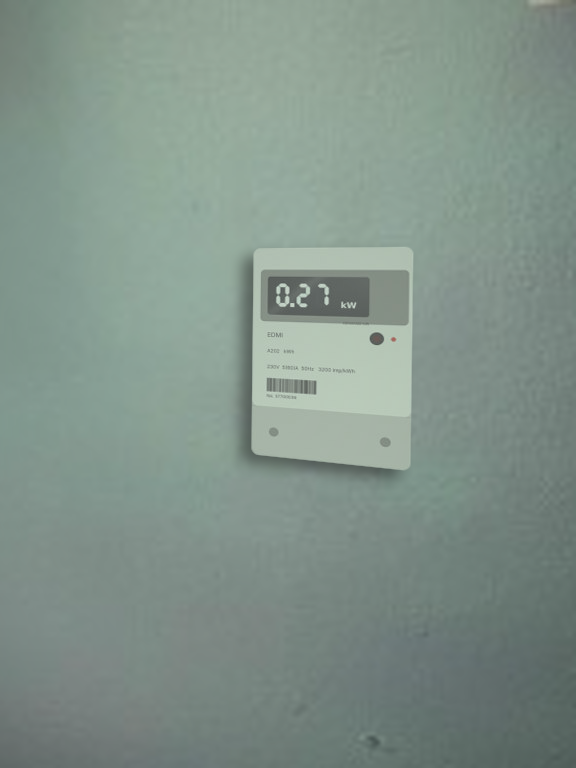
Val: 0.27
